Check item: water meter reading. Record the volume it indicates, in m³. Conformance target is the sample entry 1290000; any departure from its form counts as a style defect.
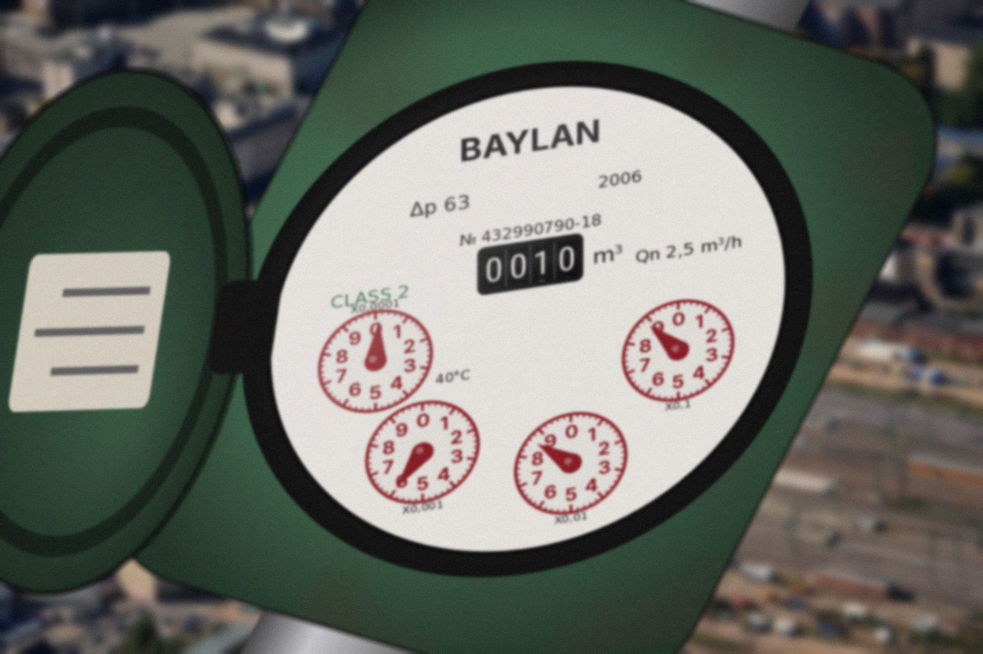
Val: 10.8860
